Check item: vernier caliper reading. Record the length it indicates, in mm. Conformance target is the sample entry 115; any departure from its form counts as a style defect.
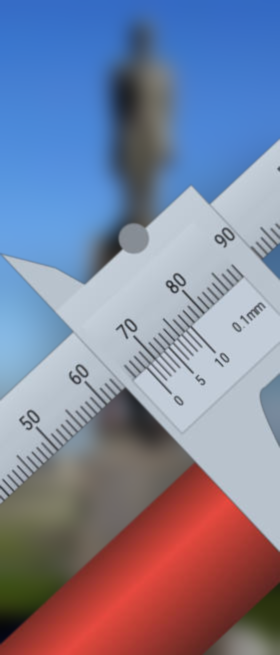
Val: 68.2
